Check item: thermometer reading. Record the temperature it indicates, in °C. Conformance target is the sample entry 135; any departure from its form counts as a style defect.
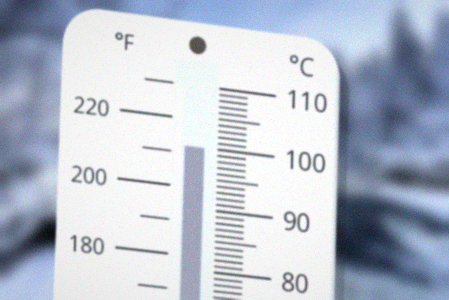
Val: 100
